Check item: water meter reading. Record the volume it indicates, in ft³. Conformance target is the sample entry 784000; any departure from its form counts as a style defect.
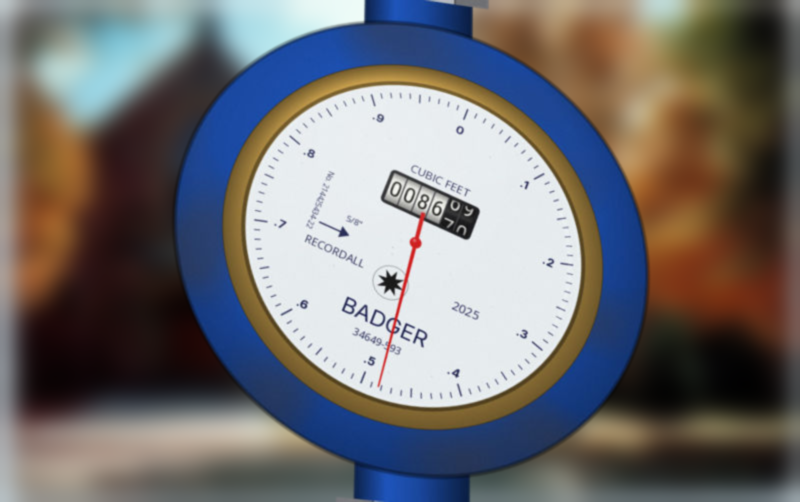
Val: 8669.48
